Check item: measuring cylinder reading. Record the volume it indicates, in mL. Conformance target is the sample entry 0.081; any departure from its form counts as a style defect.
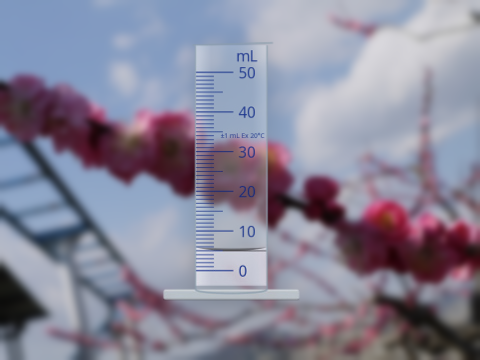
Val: 5
